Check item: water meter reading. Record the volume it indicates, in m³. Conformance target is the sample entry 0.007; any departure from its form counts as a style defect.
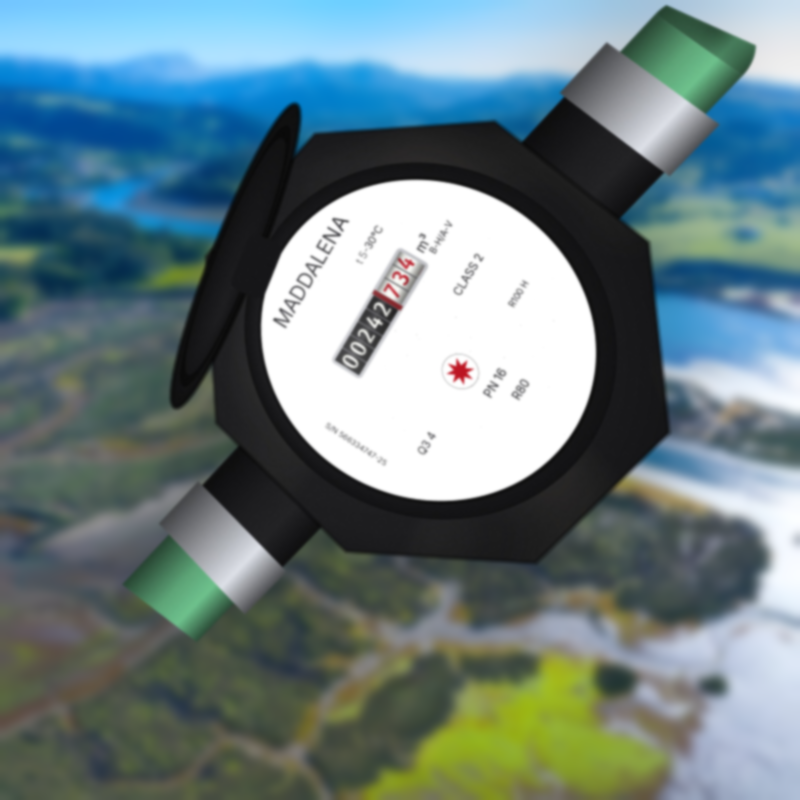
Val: 242.734
